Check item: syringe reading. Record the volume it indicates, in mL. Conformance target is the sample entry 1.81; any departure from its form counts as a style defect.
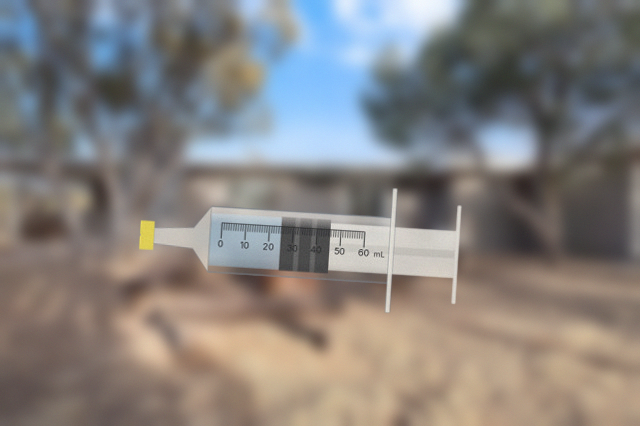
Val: 25
